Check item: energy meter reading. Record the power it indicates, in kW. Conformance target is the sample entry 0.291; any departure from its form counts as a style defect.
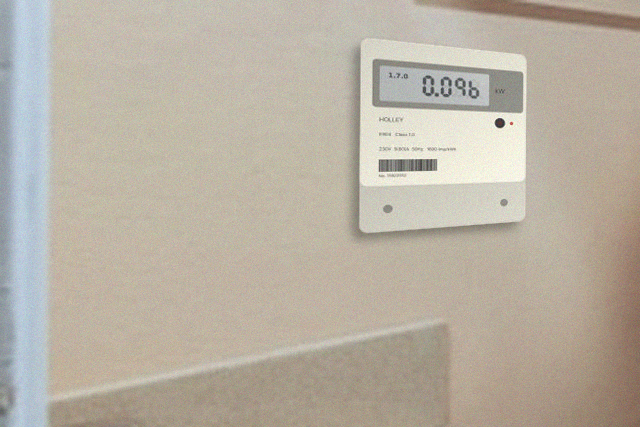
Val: 0.096
